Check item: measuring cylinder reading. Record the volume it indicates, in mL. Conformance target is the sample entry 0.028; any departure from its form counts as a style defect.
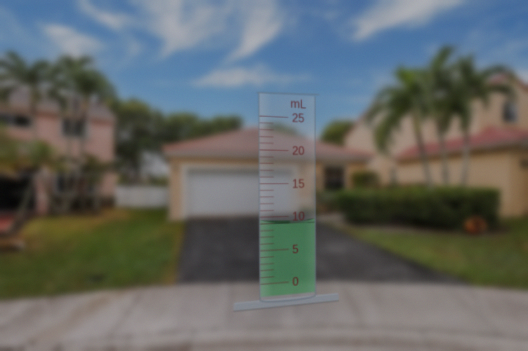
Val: 9
